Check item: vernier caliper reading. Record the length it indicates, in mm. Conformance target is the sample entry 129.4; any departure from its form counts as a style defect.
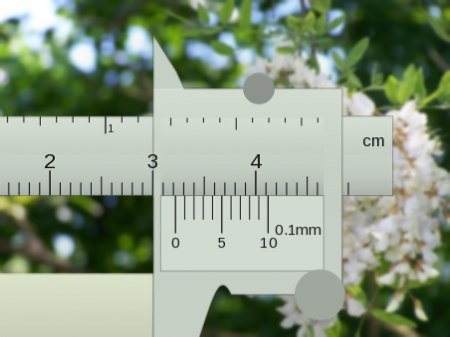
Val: 32.2
